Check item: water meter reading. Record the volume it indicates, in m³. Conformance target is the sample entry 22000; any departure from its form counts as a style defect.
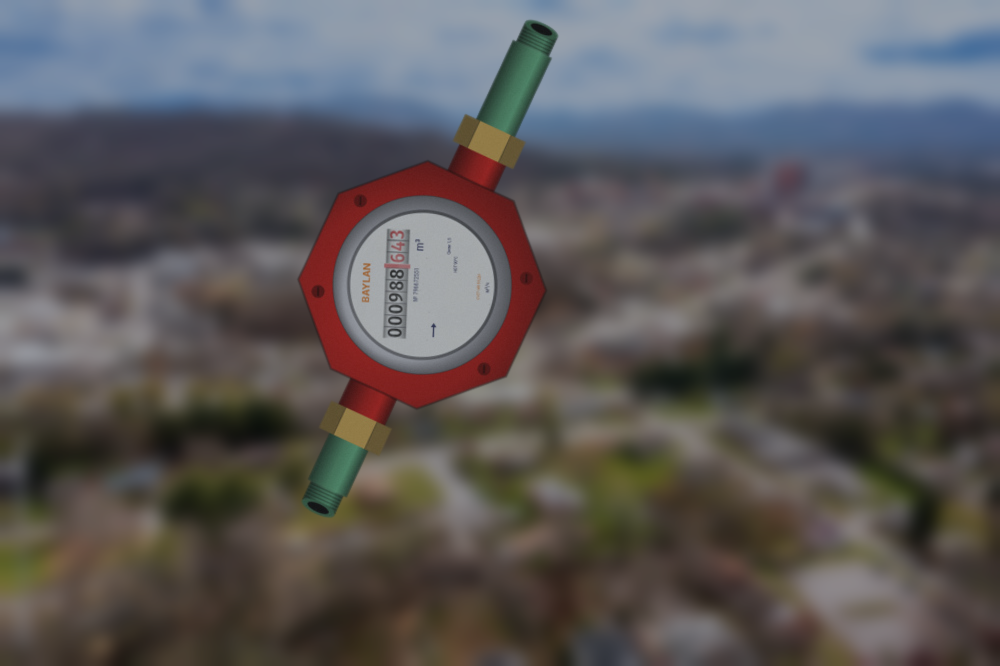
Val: 988.643
